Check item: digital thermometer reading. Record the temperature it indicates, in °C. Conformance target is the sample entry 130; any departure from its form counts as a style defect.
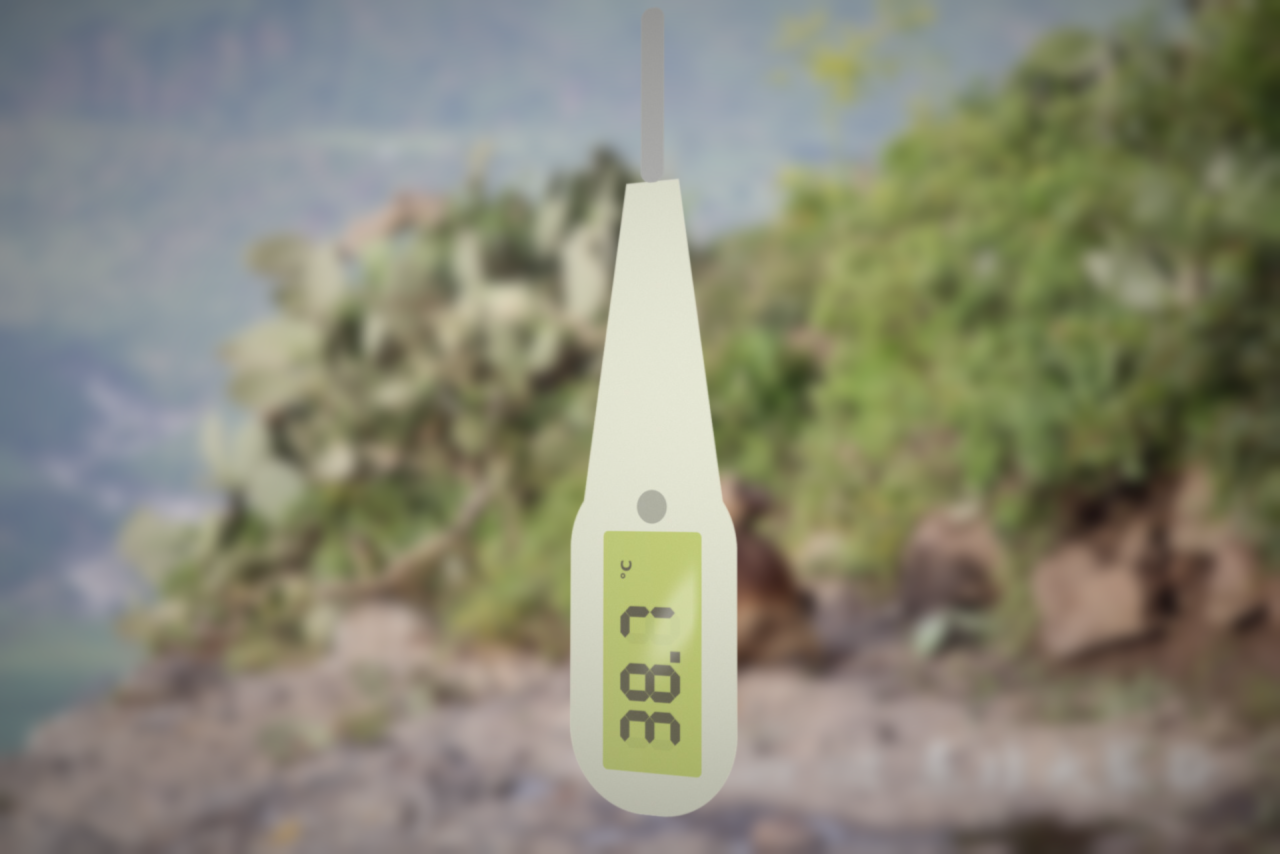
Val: 38.7
